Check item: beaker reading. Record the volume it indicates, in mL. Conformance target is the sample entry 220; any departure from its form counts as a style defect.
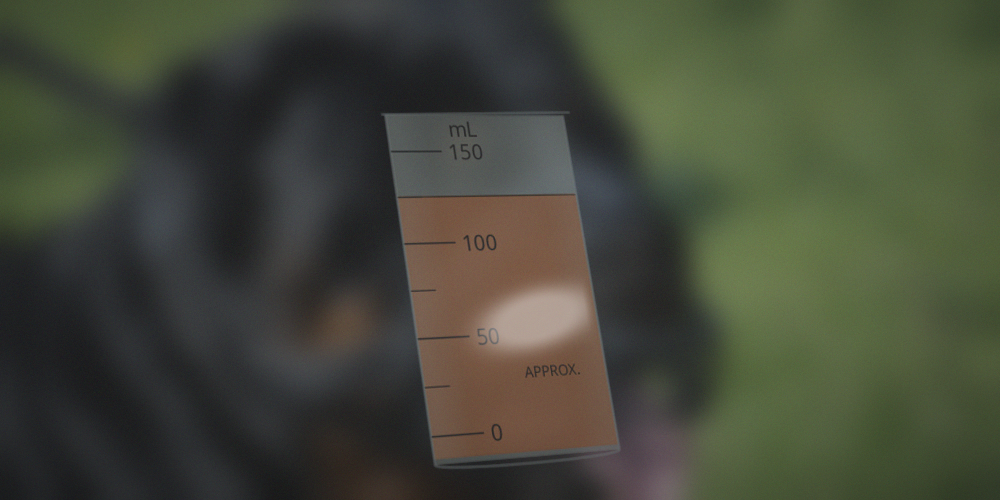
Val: 125
